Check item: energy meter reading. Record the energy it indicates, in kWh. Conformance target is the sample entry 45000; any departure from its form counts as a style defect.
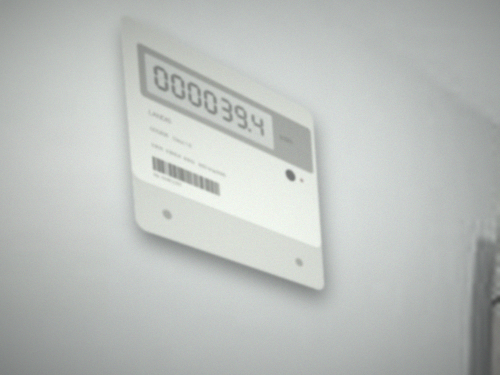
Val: 39.4
